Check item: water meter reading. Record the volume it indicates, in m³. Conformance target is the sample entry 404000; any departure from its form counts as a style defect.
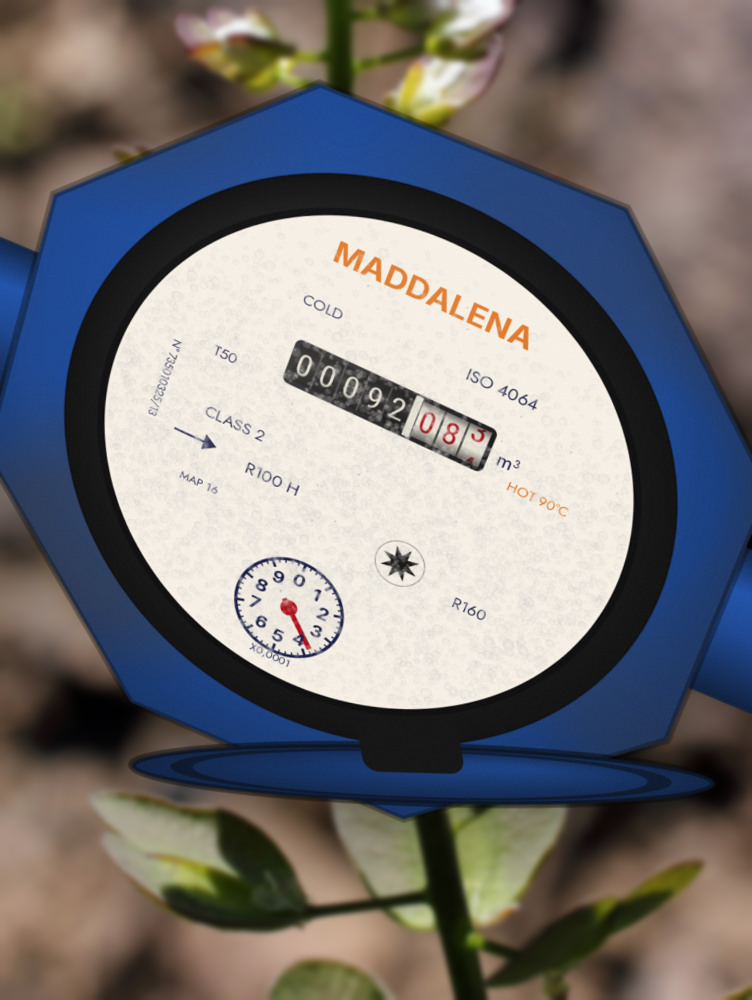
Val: 92.0833
